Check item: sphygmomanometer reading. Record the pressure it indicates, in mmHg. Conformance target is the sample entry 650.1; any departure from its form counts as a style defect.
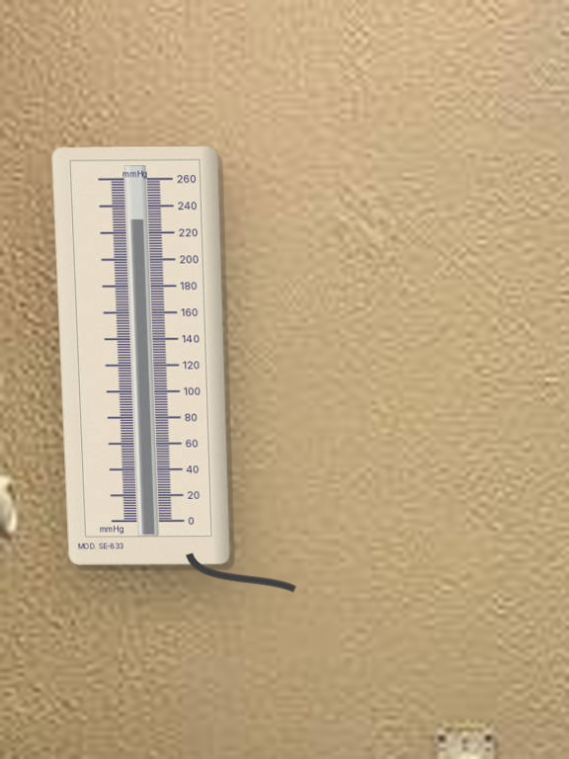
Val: 230
